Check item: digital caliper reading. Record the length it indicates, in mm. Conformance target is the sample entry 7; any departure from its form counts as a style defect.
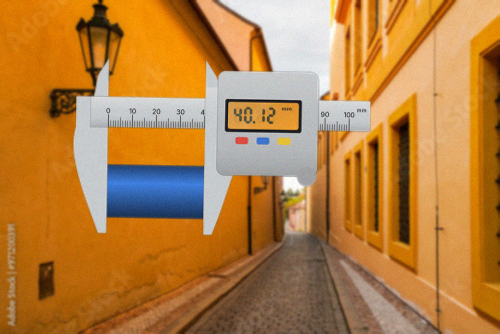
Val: 40.12
